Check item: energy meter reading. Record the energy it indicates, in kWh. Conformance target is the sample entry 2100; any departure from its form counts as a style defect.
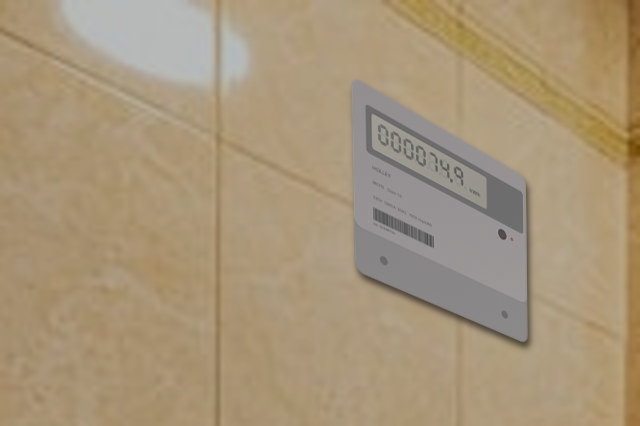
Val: 74.9
